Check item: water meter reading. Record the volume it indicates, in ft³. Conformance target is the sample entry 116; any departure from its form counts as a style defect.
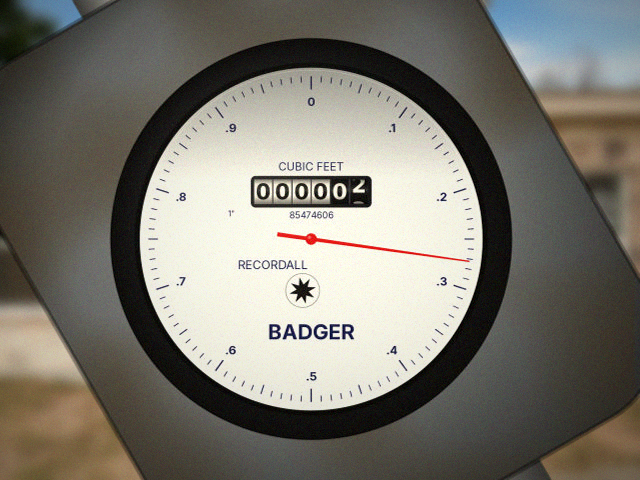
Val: 2.27
